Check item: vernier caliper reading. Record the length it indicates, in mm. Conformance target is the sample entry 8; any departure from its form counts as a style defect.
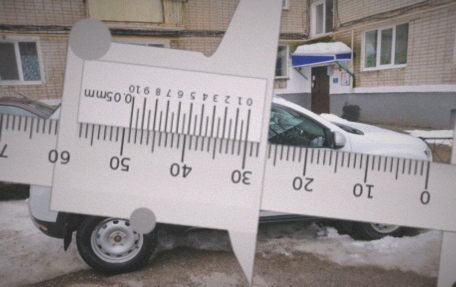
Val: 30.0
